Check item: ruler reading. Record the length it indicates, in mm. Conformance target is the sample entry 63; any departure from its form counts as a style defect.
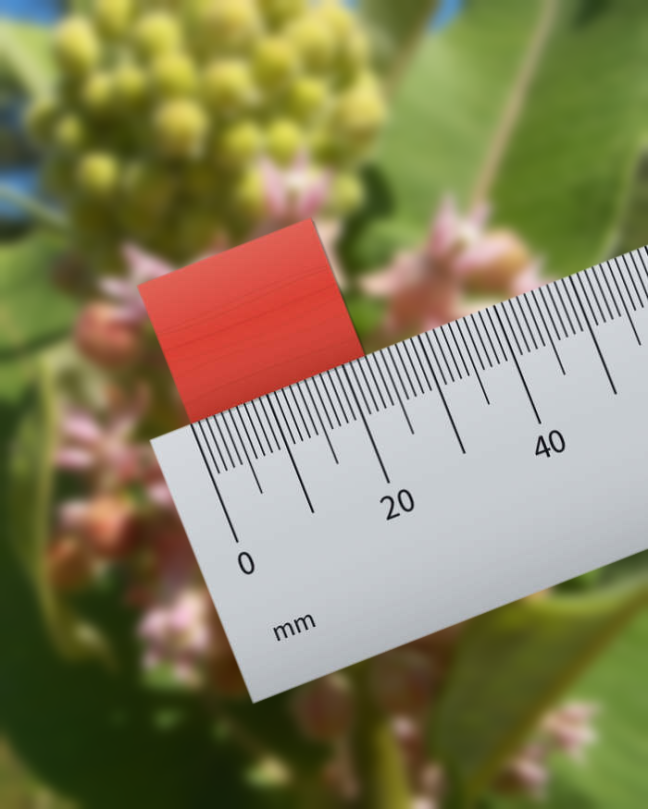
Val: 23
